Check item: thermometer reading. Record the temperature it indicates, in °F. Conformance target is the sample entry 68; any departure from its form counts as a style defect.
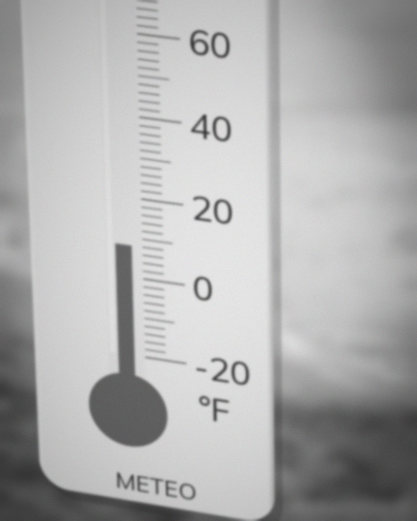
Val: 8
